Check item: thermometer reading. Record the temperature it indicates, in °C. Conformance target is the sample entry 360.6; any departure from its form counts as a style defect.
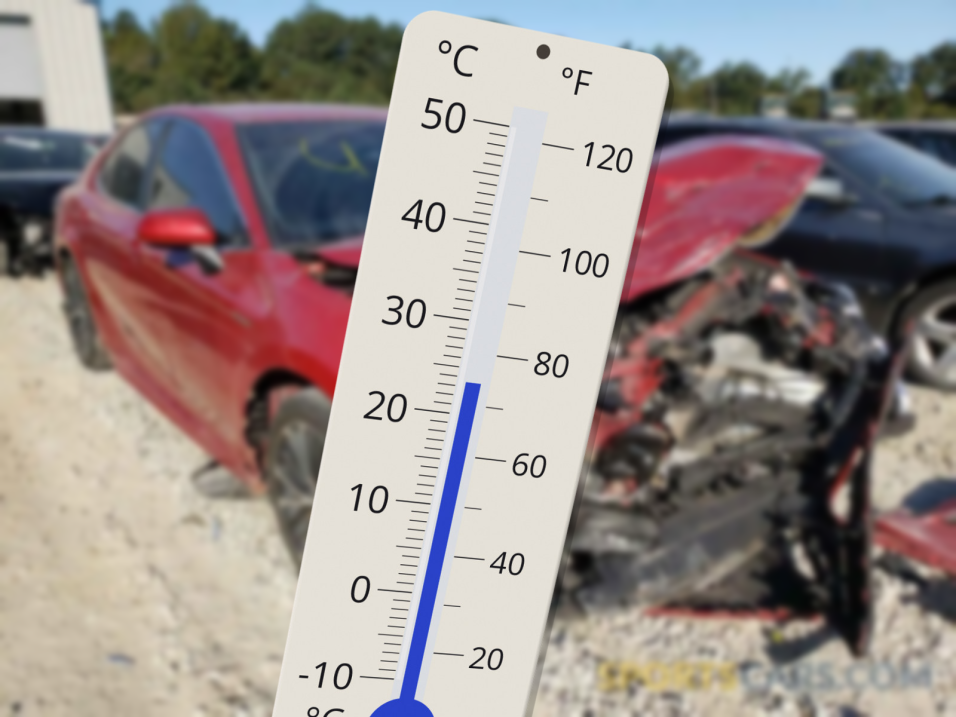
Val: 23.5
